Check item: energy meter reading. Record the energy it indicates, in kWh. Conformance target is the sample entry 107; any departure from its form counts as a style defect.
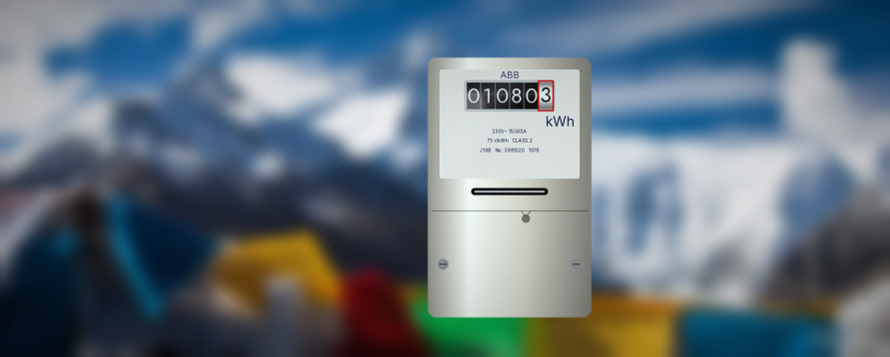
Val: 1080.3
